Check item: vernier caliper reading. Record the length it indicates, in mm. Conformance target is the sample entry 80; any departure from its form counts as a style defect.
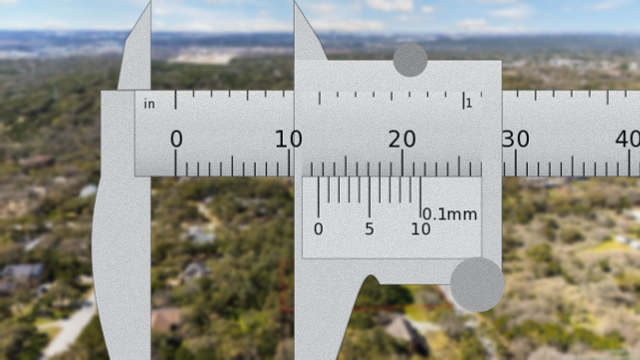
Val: 12.6
